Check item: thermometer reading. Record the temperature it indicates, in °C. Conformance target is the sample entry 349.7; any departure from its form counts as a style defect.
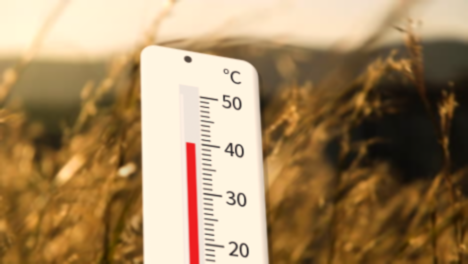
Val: 40
